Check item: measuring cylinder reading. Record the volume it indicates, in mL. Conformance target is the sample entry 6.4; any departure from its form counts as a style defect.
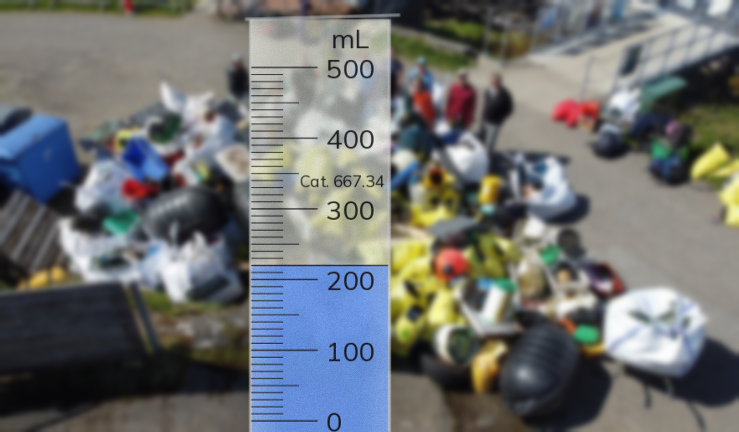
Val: 220
